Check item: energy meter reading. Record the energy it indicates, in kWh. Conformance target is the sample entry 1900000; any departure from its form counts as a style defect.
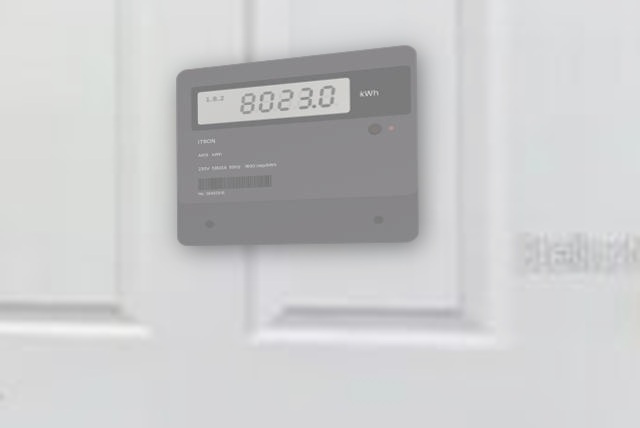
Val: 8023.0
